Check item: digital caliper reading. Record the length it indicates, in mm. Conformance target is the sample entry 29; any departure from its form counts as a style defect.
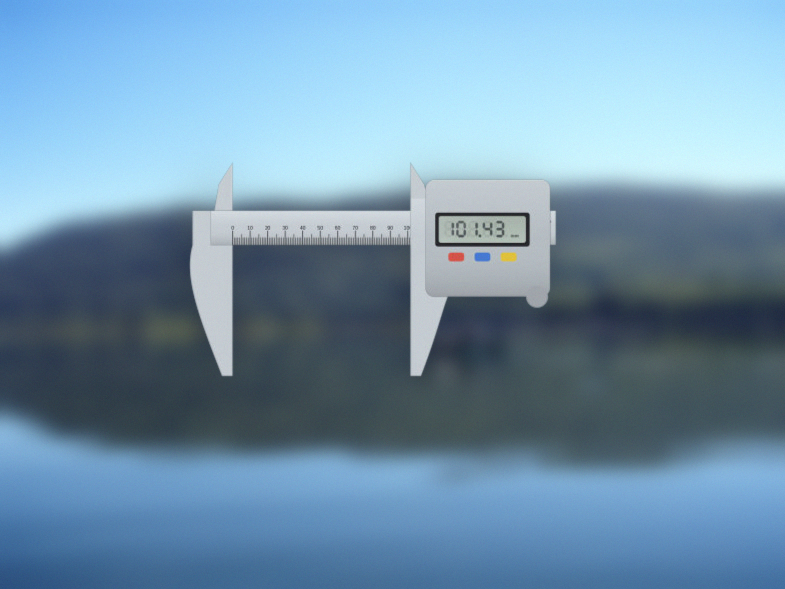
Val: 101.43
